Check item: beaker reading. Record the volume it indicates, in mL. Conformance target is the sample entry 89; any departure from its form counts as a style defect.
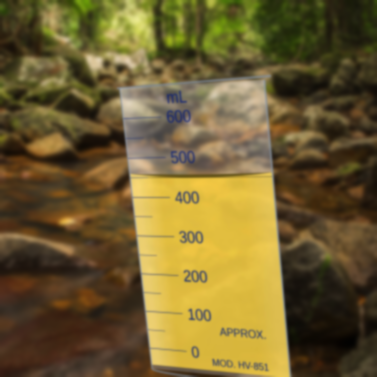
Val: 450
